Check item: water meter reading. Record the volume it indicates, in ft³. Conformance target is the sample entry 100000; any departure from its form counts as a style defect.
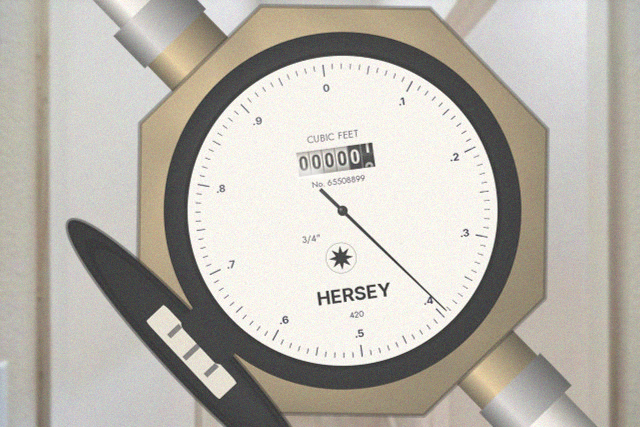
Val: 1.39
